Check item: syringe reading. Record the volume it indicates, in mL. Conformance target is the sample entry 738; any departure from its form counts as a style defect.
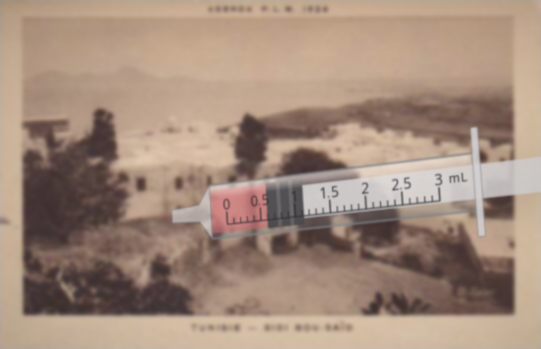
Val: 0.6
